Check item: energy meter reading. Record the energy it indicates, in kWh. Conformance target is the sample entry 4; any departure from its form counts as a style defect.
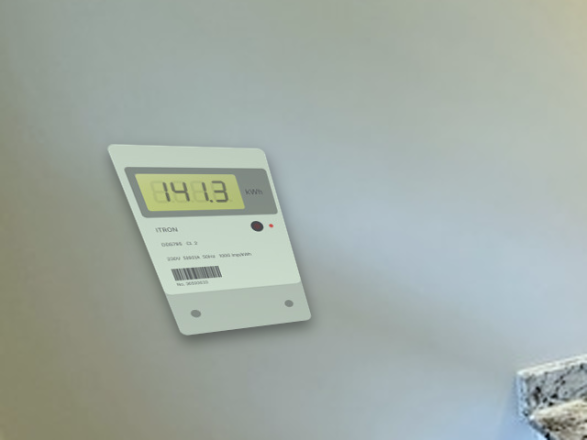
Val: 141.3
